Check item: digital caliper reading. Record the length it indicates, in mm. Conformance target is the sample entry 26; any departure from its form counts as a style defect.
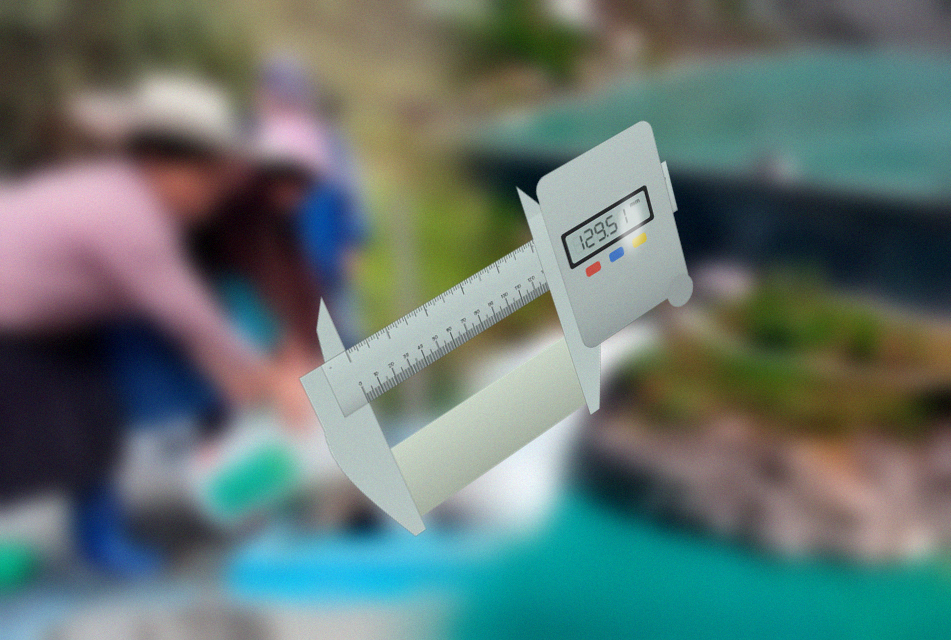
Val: 129.51
